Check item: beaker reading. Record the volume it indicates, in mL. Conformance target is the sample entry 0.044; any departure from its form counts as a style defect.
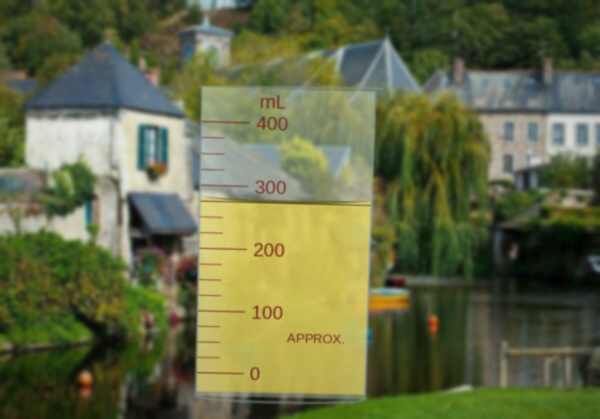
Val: 275
